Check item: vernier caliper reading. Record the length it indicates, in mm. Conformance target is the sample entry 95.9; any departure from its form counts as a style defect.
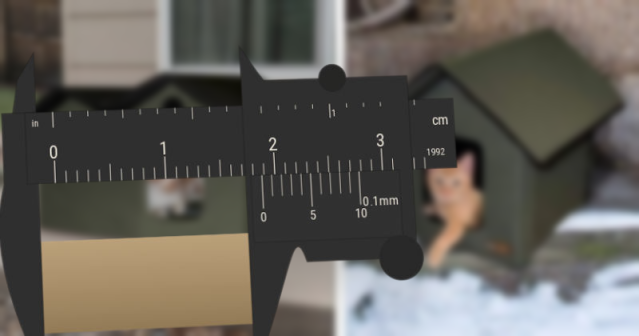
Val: 18.8
